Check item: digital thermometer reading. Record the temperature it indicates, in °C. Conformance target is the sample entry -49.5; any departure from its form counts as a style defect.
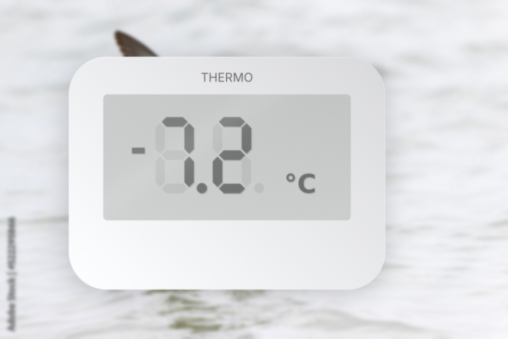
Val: -7.2
